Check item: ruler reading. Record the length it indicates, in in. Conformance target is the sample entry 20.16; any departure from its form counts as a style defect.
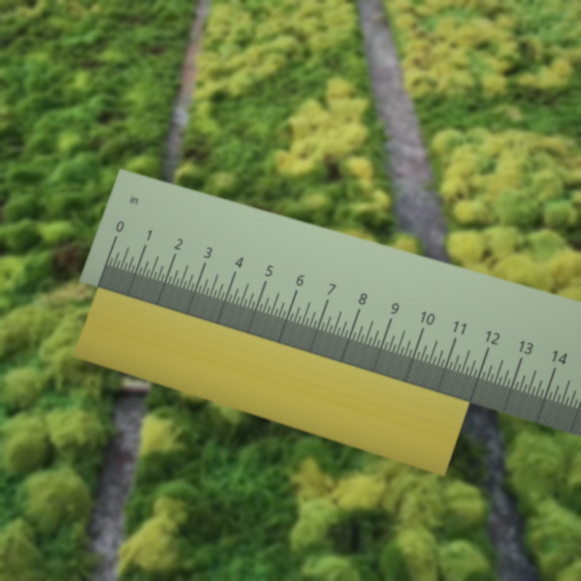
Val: 12
